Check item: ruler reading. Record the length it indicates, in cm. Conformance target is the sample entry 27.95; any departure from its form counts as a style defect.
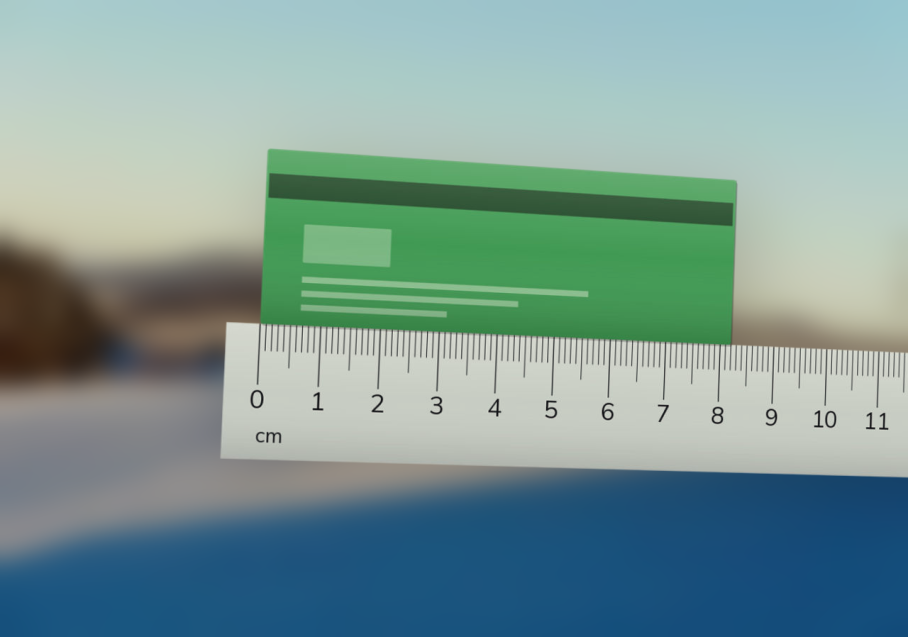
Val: 8.2
